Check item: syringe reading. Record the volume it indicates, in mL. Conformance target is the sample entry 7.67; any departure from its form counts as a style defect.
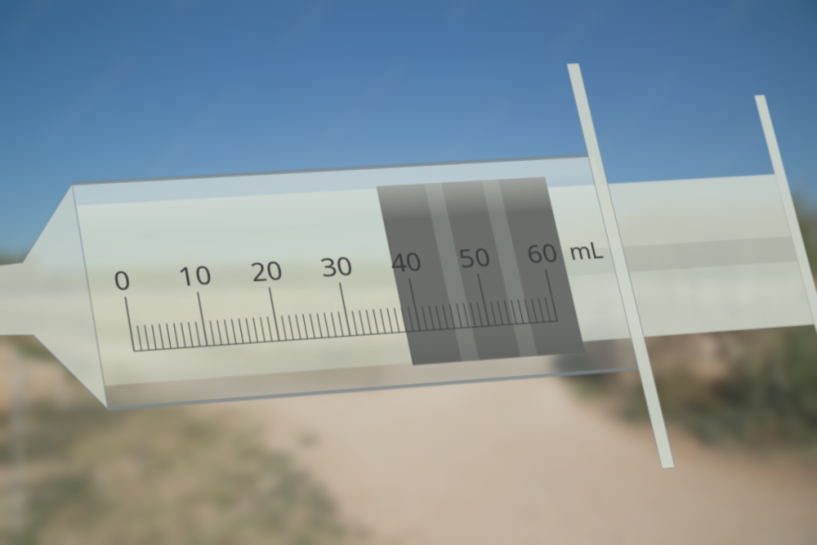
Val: 38
